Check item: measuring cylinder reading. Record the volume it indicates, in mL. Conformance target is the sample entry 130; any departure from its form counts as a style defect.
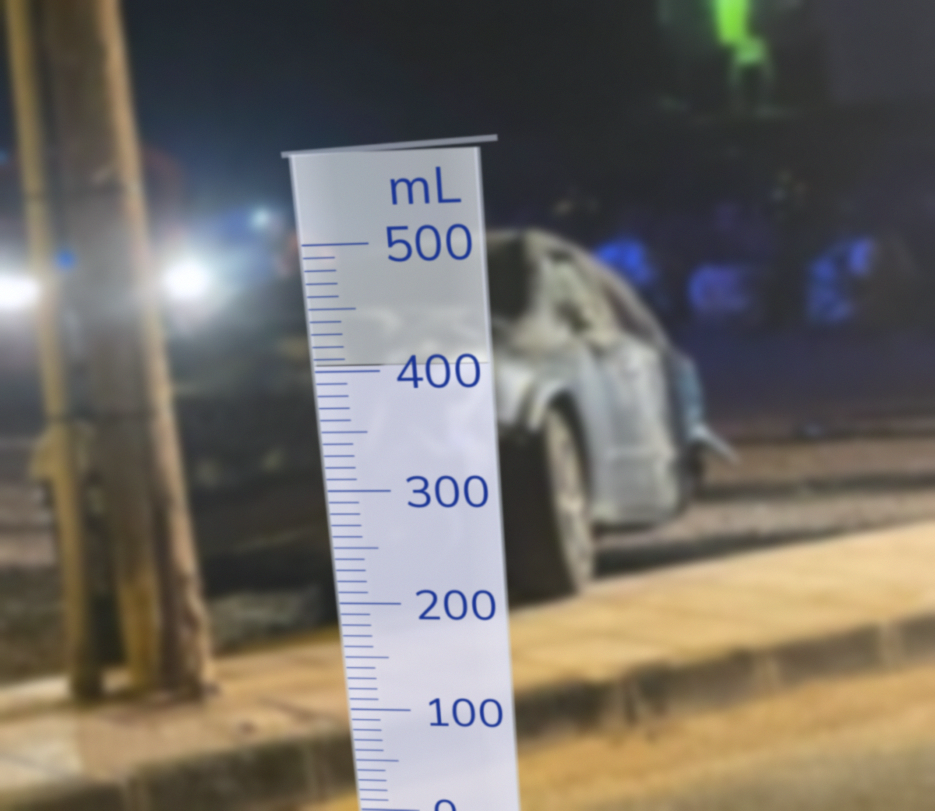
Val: 405
